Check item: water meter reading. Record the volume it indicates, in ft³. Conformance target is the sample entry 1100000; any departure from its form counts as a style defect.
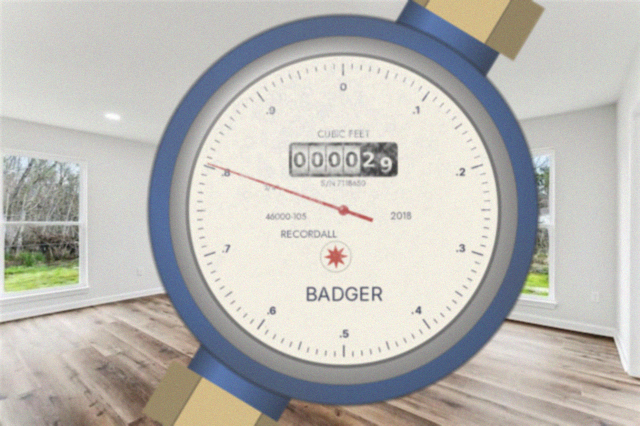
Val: 28.80
